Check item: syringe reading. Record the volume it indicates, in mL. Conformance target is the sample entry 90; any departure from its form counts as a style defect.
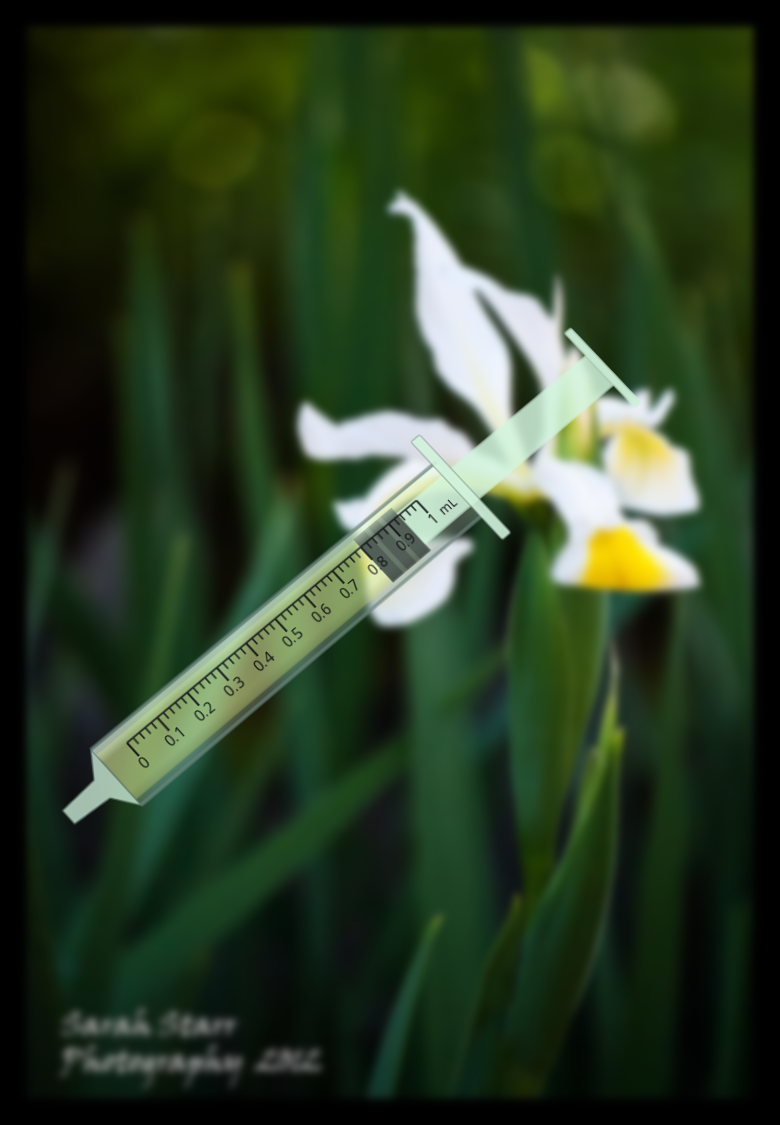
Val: 0.8
